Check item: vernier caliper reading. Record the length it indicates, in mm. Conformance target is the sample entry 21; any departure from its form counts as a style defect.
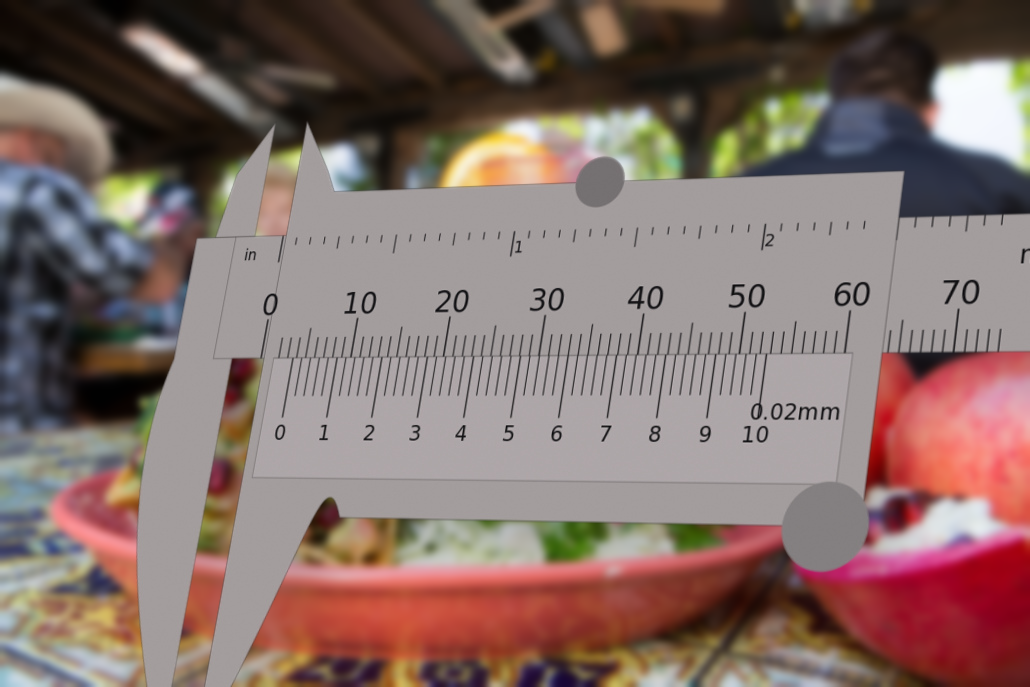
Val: 3.6
